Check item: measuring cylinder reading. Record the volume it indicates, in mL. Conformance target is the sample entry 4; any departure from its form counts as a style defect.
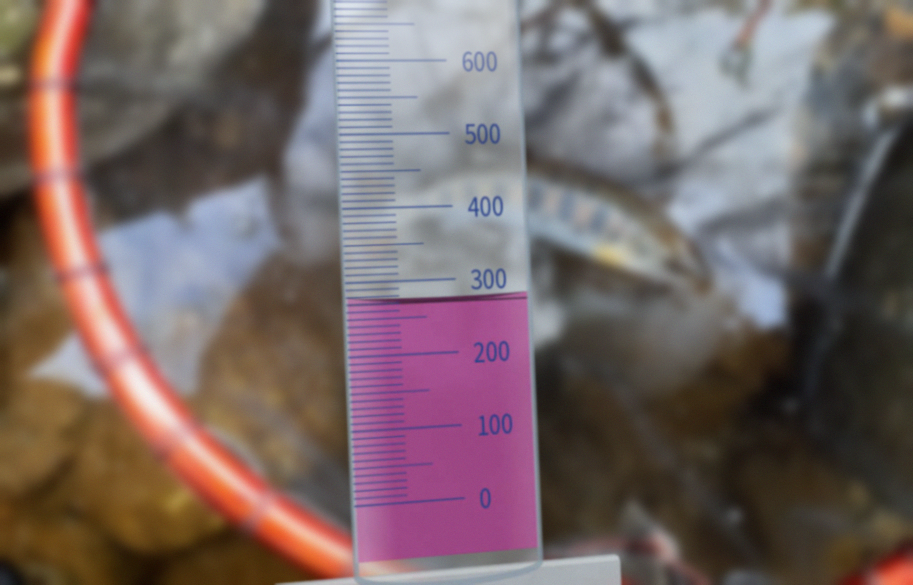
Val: 270
